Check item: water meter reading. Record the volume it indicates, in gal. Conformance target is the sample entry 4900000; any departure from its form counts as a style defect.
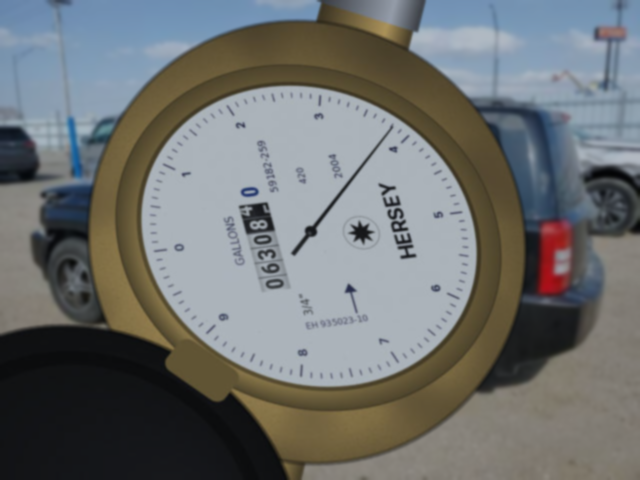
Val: 630843.8
